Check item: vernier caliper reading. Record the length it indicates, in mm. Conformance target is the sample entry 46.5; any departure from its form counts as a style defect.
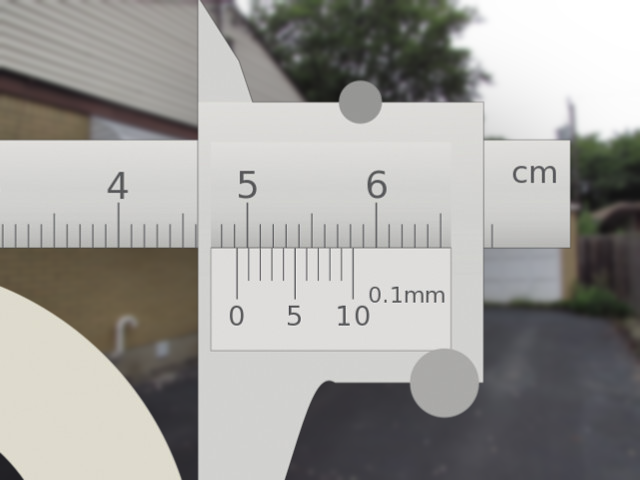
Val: 49.2
